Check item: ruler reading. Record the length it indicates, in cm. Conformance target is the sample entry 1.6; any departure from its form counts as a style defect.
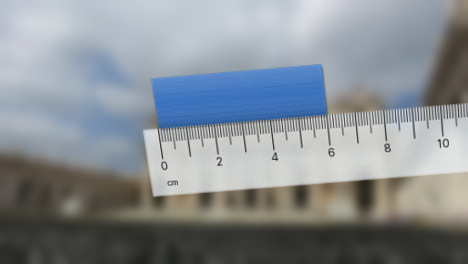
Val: 6
